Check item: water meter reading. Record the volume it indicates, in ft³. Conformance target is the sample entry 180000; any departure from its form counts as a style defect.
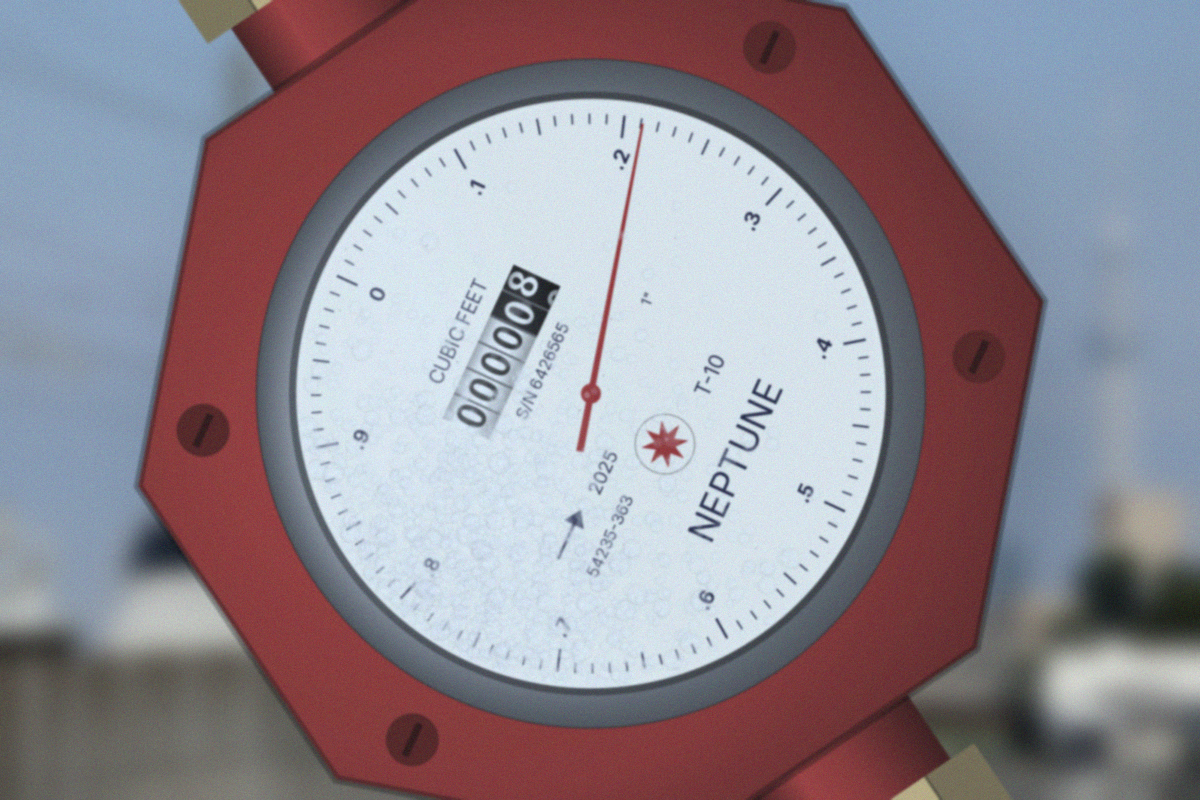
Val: 8.21
